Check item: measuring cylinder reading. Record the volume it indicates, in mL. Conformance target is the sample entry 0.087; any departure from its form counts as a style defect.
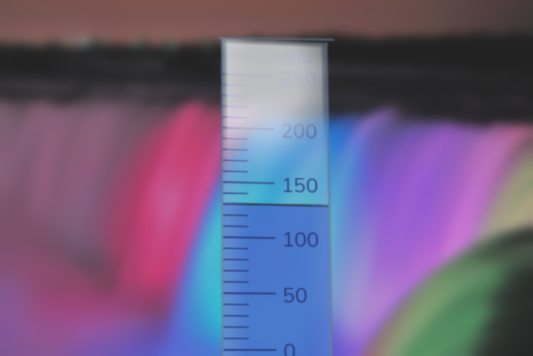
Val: 130
